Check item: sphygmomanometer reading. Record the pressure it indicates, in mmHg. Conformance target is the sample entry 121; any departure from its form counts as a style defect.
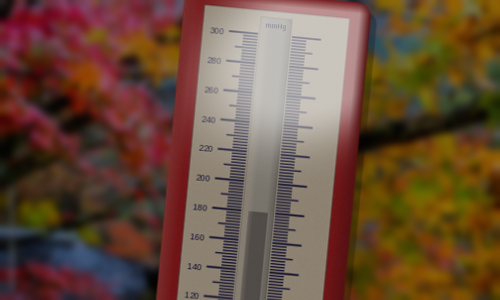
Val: 180
